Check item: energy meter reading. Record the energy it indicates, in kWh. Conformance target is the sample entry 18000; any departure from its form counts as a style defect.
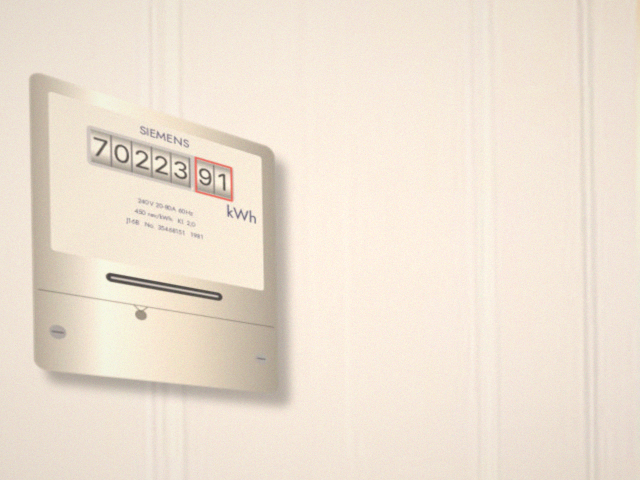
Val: 70223.91
